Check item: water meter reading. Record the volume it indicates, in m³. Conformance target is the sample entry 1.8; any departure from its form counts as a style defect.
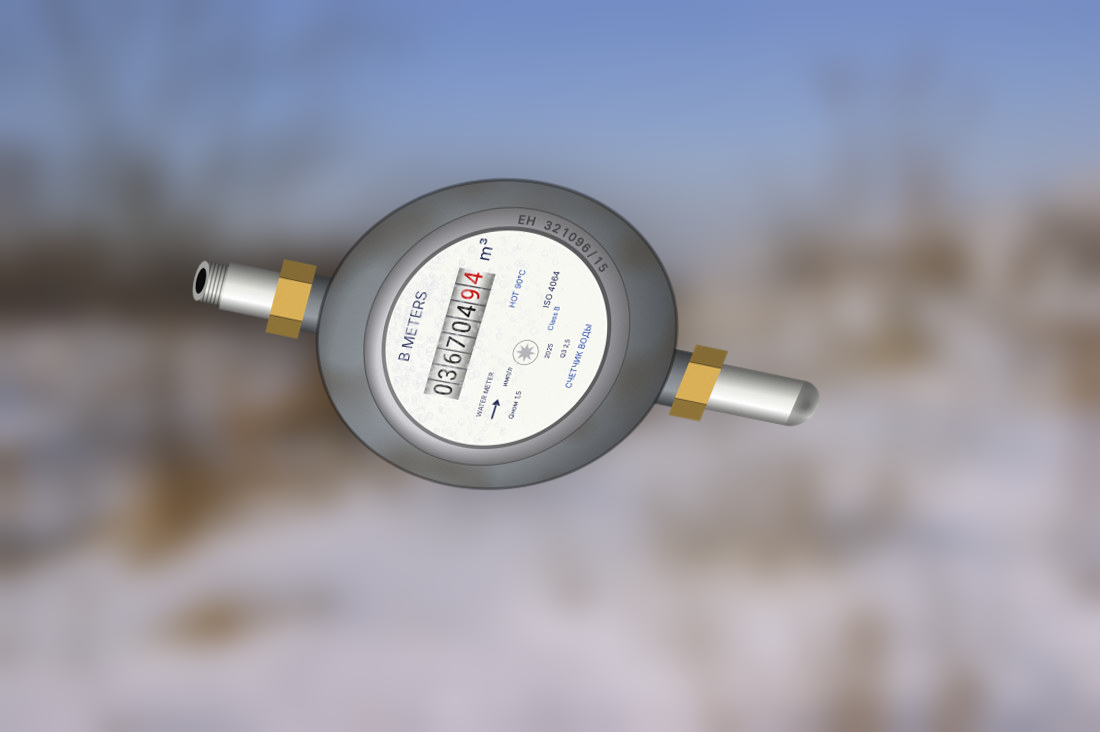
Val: 36704.94
